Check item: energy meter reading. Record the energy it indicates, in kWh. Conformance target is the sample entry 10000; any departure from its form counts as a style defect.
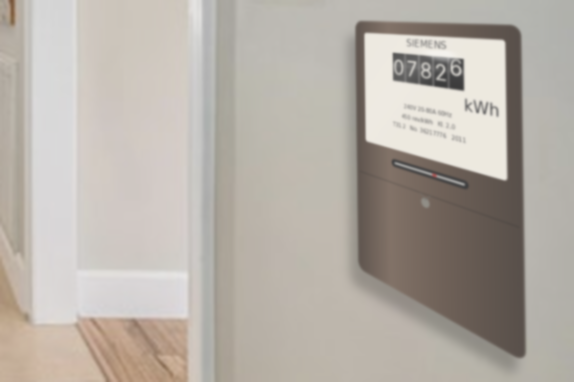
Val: 7826
